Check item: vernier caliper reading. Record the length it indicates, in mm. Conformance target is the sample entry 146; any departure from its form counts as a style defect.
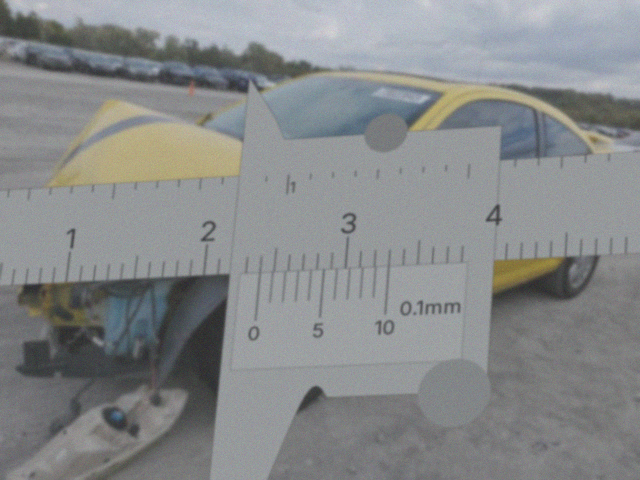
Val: 24.0
